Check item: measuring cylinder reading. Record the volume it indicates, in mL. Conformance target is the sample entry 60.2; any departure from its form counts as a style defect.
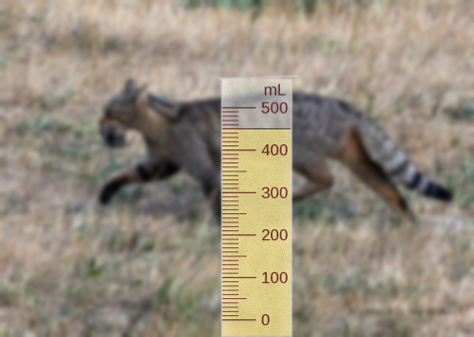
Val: 450
